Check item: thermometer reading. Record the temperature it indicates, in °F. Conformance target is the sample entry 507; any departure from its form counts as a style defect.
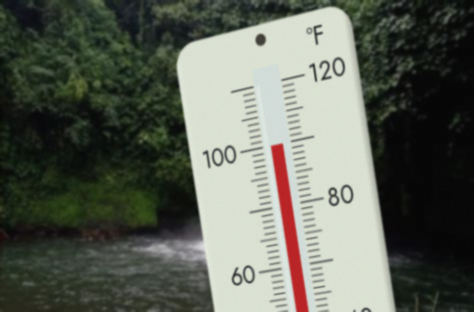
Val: 100
